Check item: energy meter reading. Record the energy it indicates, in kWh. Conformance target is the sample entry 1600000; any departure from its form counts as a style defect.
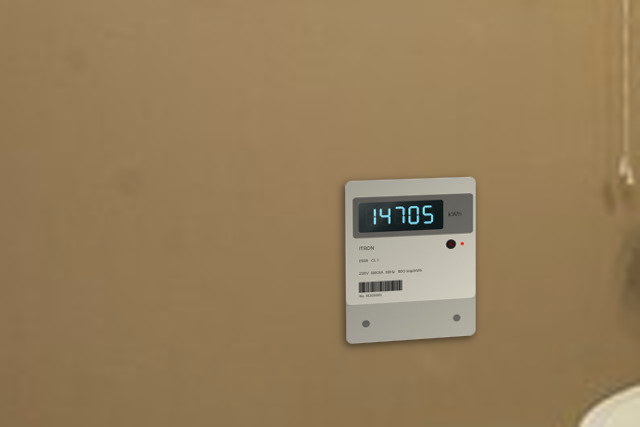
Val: 14705
